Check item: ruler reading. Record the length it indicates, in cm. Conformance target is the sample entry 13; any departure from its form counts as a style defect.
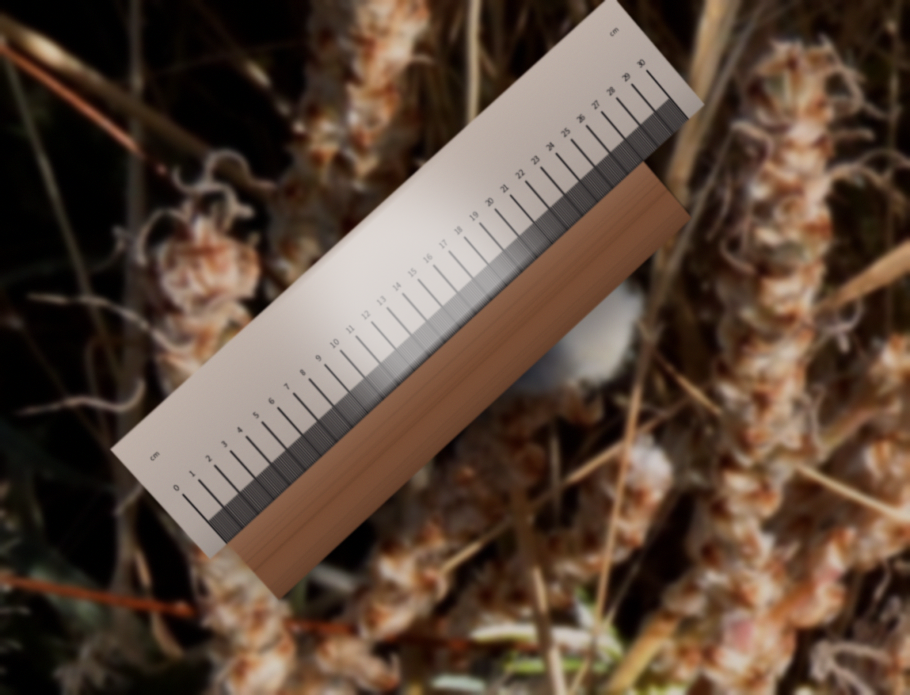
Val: 27
